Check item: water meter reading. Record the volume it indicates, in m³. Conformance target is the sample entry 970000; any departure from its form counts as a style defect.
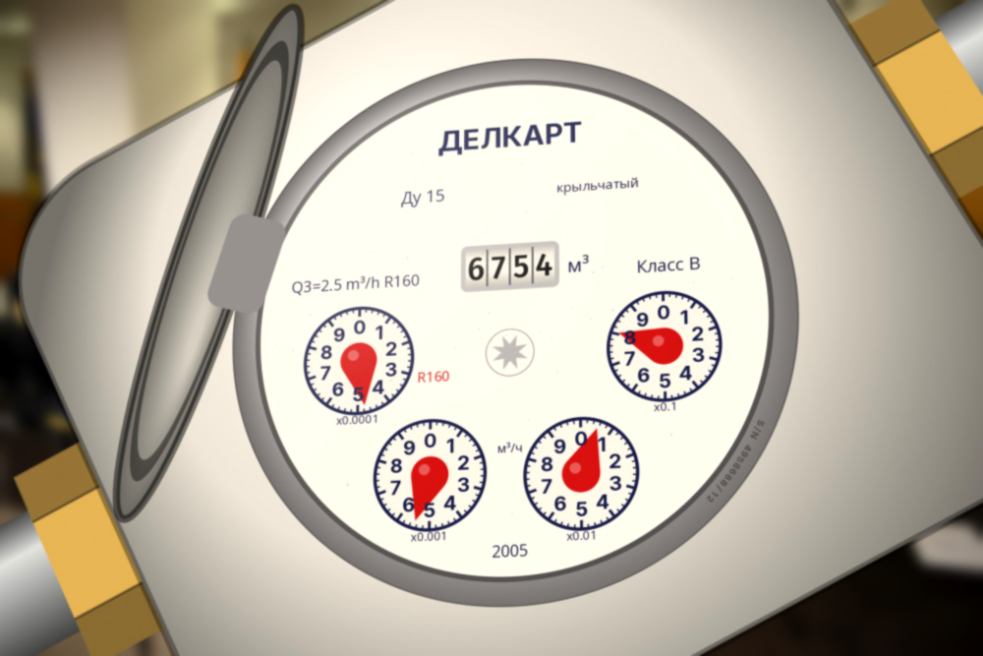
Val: 6754.8054
